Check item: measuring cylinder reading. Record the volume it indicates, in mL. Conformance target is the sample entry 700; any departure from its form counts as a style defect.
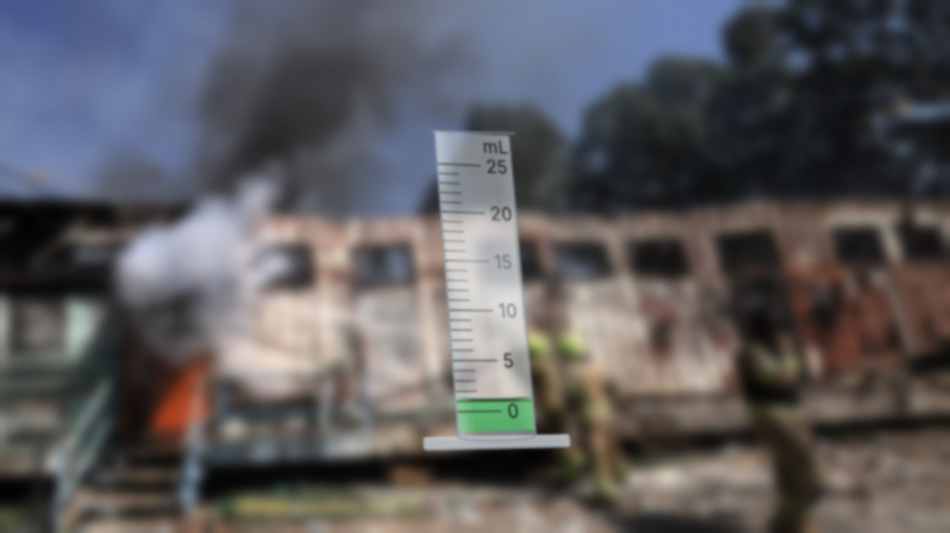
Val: 1
